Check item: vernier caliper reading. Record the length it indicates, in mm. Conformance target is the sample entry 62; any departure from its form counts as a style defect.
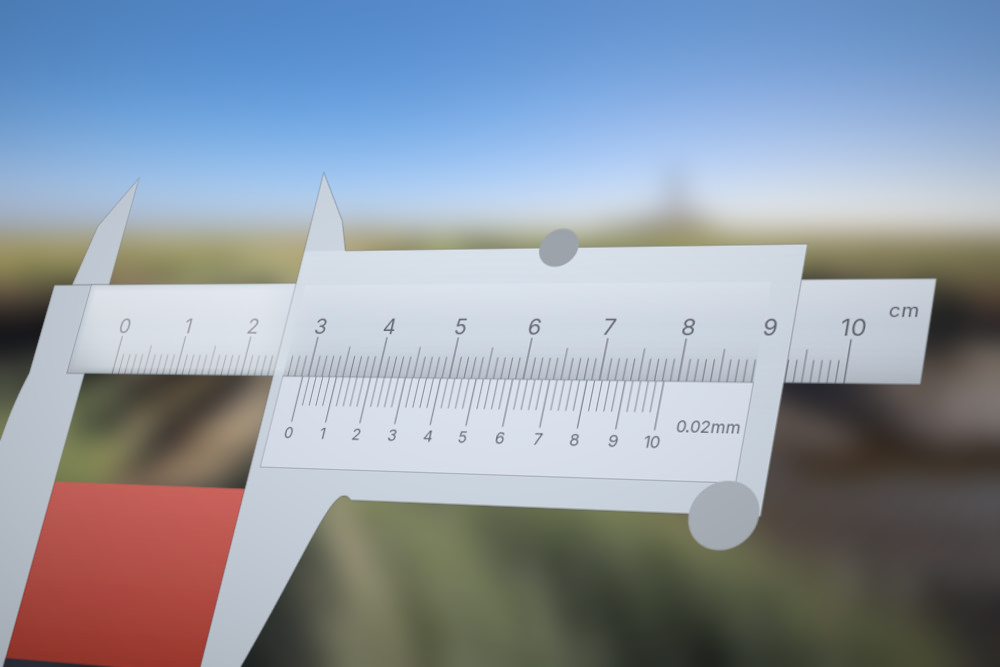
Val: 29.2
